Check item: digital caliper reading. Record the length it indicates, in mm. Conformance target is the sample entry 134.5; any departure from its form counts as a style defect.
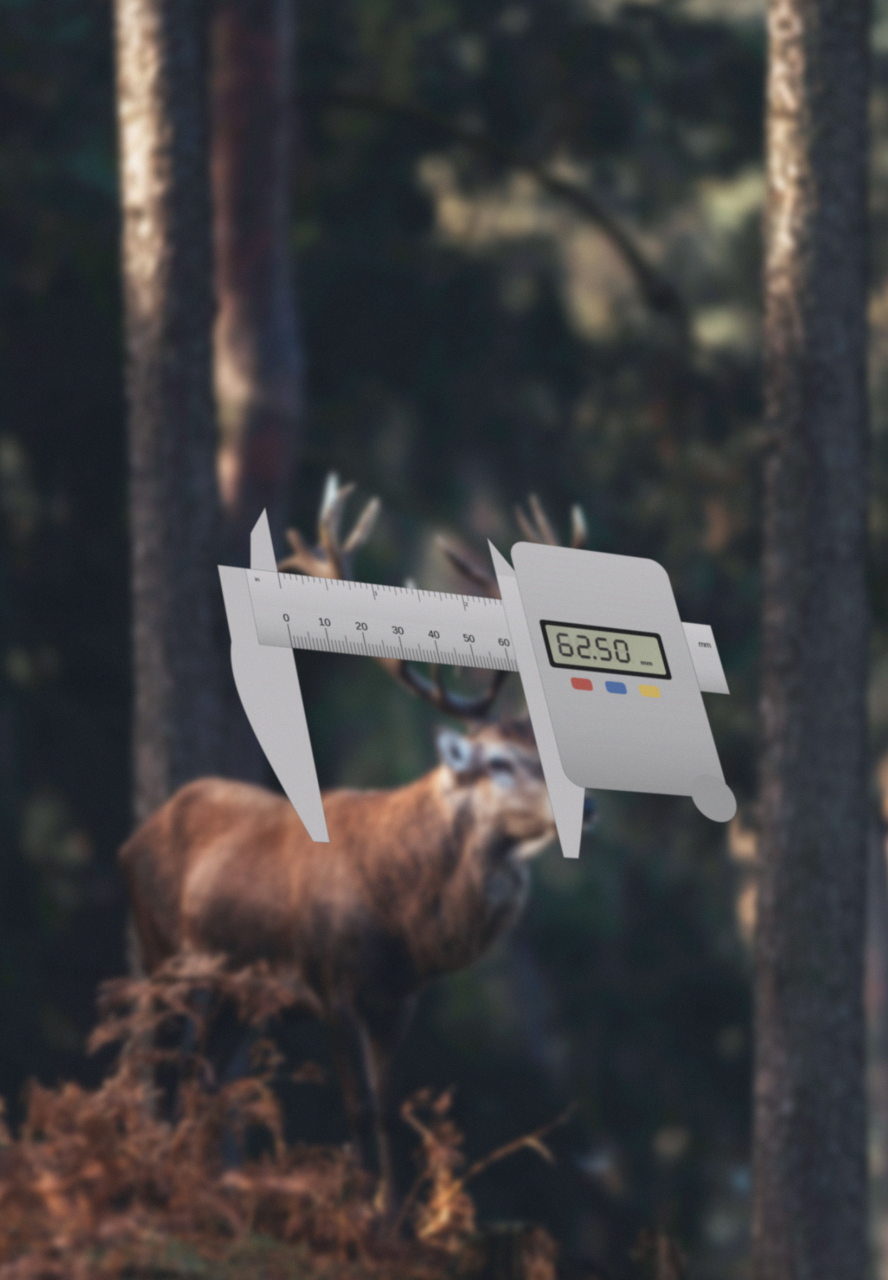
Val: 62.50
